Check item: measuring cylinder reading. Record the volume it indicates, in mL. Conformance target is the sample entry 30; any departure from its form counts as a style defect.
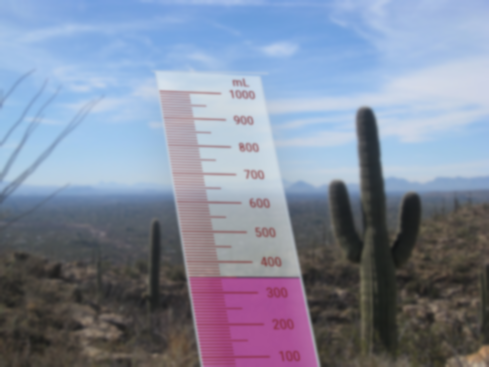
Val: 350
